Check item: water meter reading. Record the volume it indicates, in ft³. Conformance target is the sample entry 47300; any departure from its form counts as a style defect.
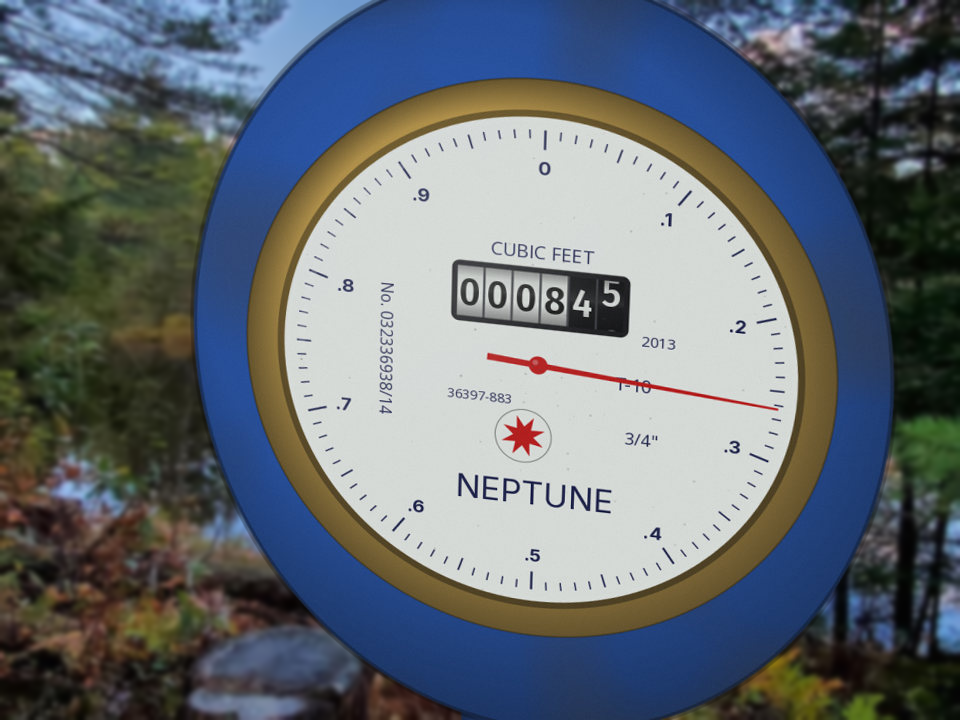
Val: 845.26
